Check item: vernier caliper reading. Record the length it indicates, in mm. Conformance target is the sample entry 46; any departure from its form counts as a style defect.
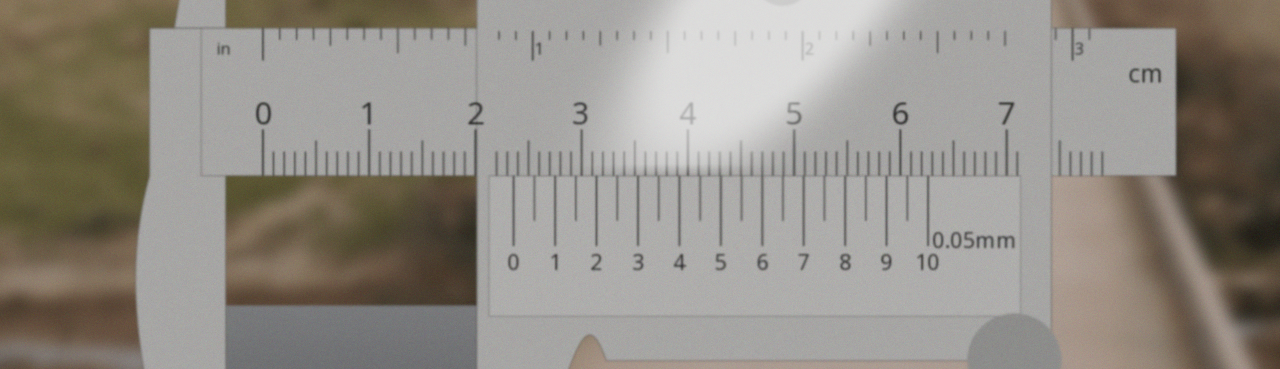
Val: 23.6
